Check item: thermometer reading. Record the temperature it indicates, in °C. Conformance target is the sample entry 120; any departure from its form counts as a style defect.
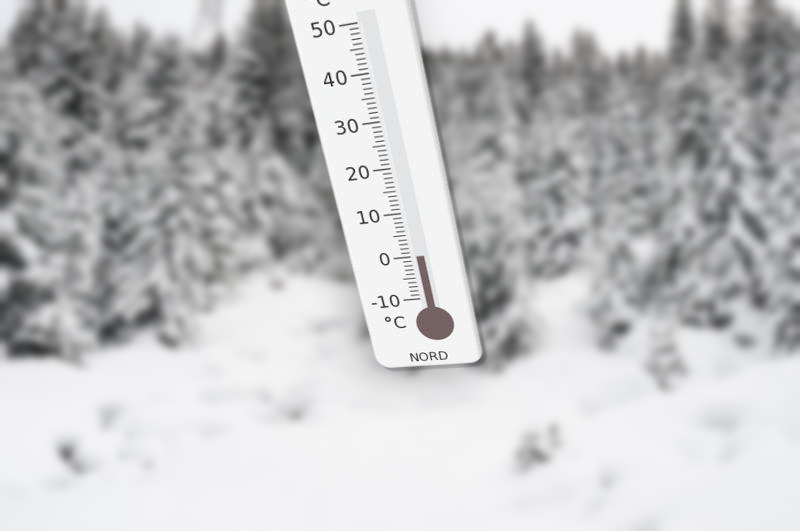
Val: 0
